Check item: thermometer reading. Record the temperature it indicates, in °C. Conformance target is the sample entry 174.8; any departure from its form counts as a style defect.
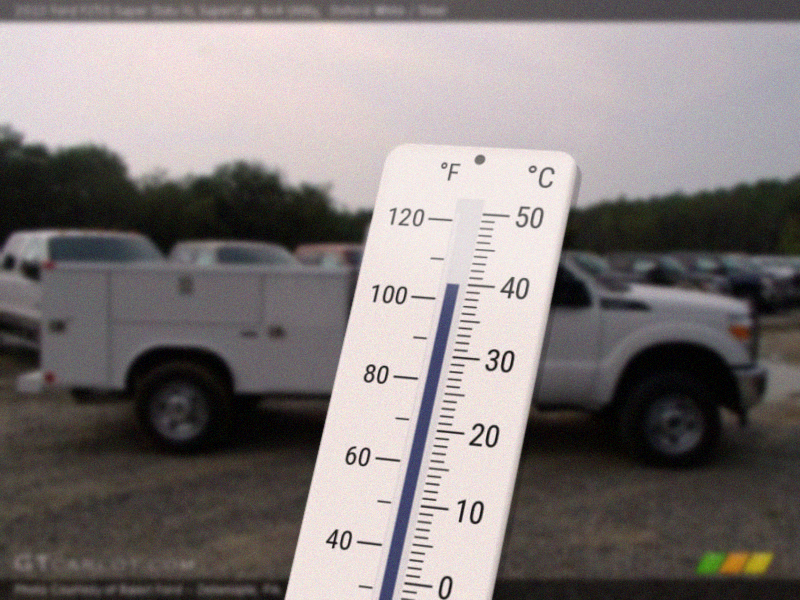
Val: 40
